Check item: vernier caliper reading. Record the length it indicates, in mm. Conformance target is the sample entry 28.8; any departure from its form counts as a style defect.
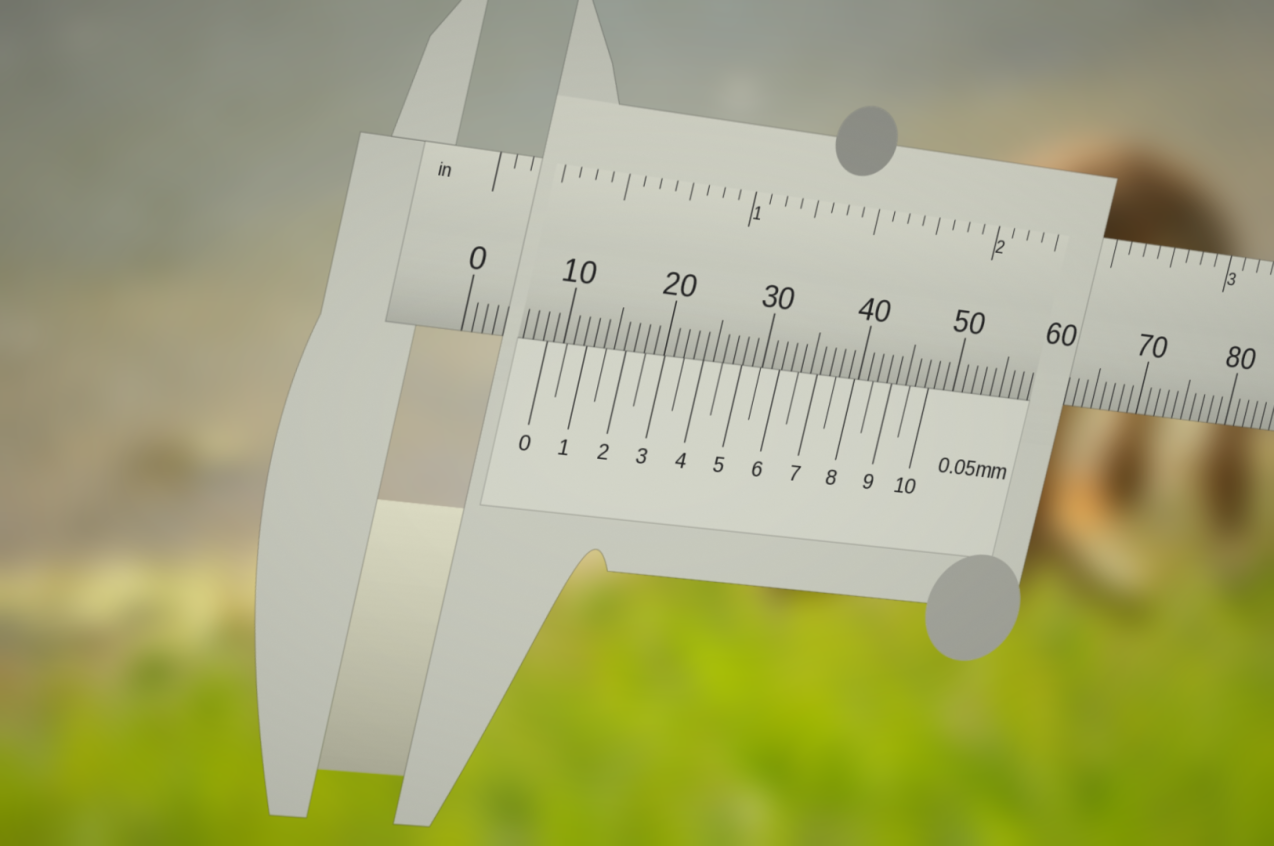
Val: 8.4
